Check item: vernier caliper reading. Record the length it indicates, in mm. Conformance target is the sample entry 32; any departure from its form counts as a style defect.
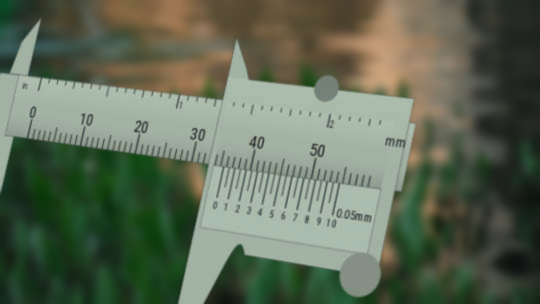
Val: 35.5
